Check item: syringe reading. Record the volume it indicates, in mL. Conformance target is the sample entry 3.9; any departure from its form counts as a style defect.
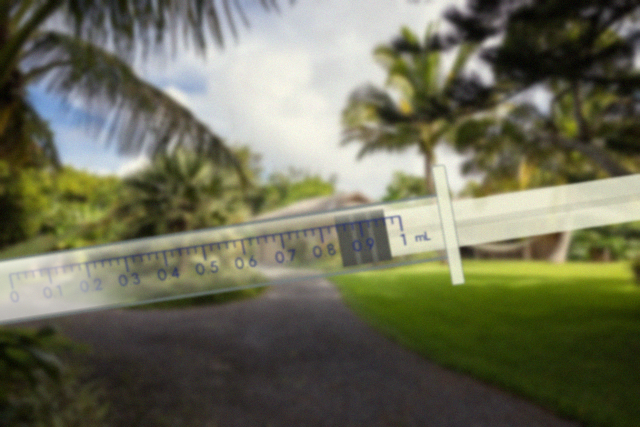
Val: 0.84
